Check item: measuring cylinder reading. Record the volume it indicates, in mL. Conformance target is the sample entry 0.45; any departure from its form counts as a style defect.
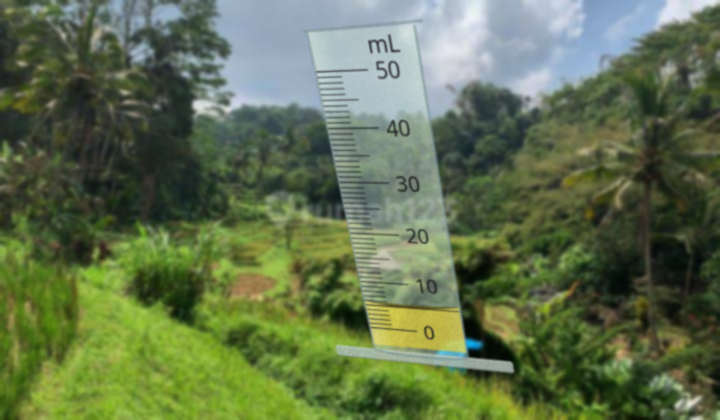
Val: 5
